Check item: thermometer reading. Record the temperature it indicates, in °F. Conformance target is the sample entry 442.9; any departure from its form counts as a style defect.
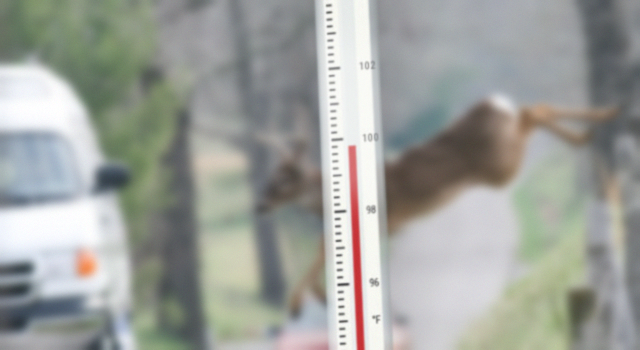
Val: 99.8
